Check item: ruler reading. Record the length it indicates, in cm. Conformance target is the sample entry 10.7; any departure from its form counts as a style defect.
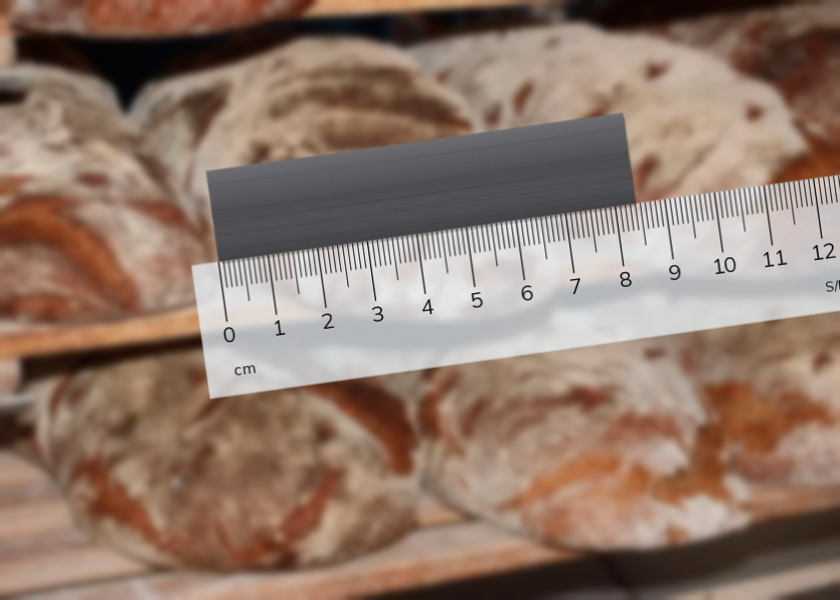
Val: 8.4
